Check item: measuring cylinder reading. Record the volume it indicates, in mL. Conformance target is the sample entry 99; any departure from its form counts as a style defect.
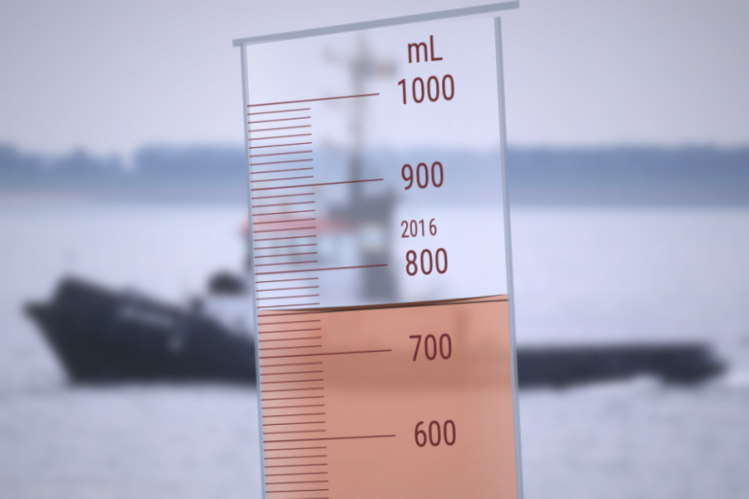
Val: 750
